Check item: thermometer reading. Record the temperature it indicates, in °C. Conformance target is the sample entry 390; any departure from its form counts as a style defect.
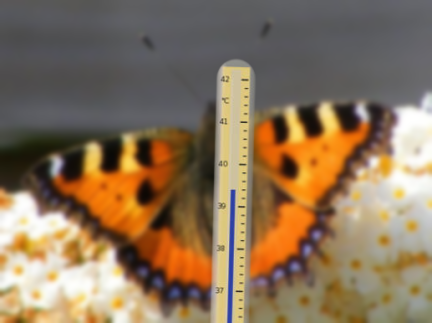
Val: 39.4
